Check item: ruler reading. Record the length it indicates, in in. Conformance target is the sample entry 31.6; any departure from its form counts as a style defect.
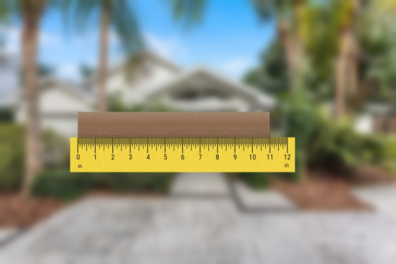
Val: 11
